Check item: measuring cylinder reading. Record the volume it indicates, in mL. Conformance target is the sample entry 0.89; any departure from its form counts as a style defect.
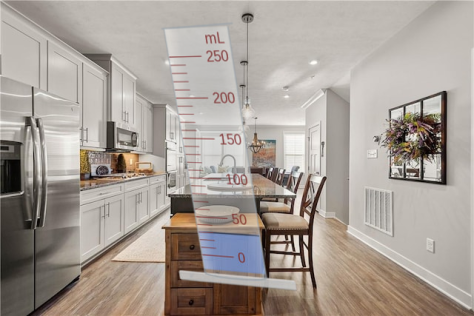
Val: 30
